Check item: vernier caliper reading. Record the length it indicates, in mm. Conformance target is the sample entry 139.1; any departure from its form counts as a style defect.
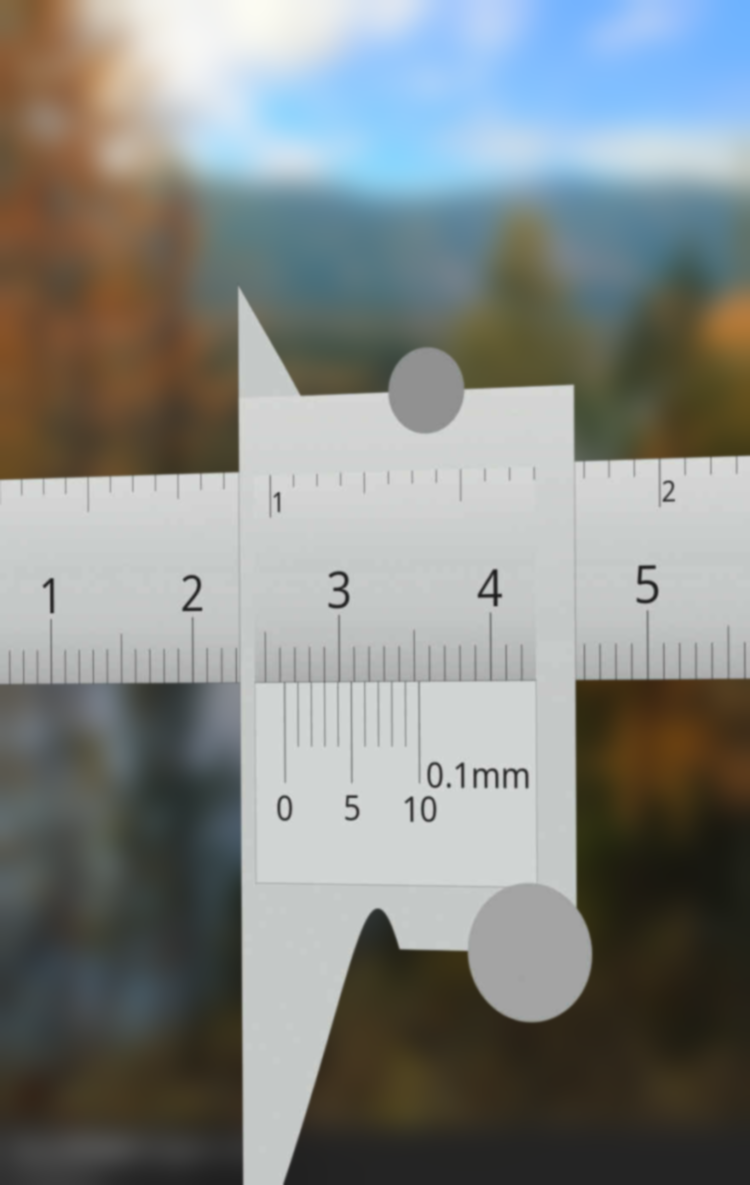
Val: 26.3
